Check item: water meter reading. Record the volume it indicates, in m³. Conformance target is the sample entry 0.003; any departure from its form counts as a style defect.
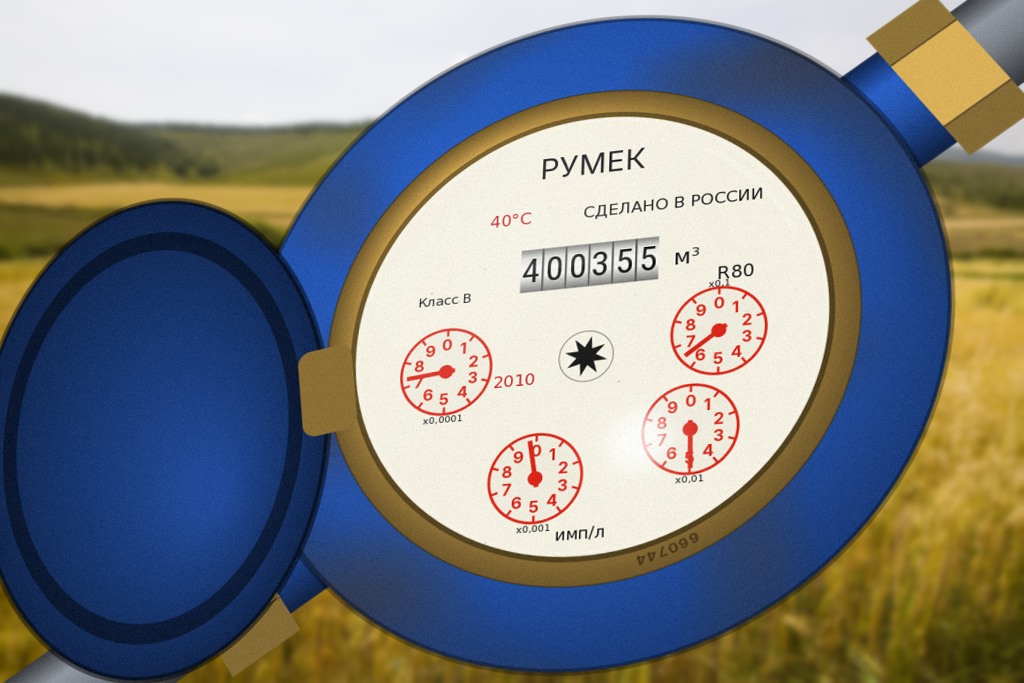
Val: 400355.6497
